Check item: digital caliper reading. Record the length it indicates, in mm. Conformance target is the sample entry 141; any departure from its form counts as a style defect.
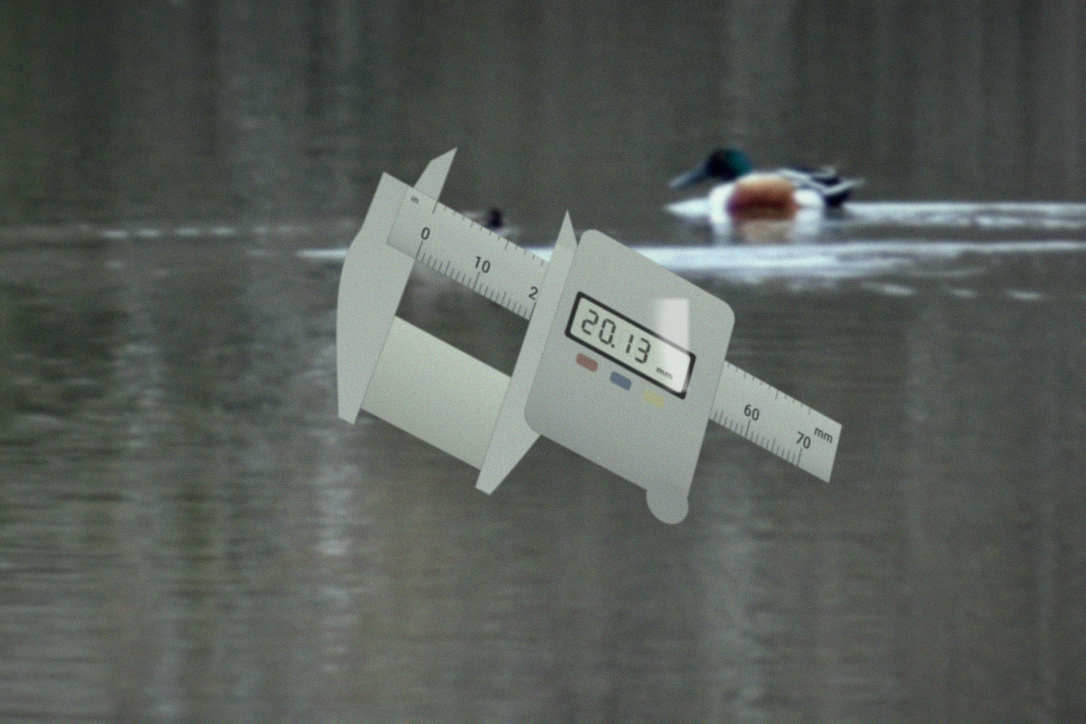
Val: 20.13
